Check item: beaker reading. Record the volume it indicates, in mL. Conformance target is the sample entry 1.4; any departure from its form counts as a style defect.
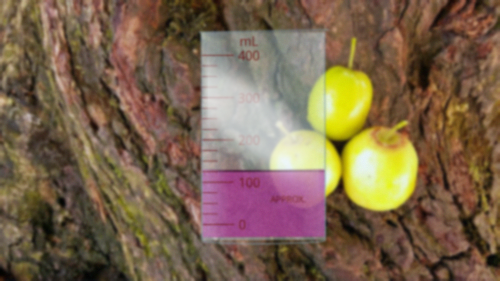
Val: 125
